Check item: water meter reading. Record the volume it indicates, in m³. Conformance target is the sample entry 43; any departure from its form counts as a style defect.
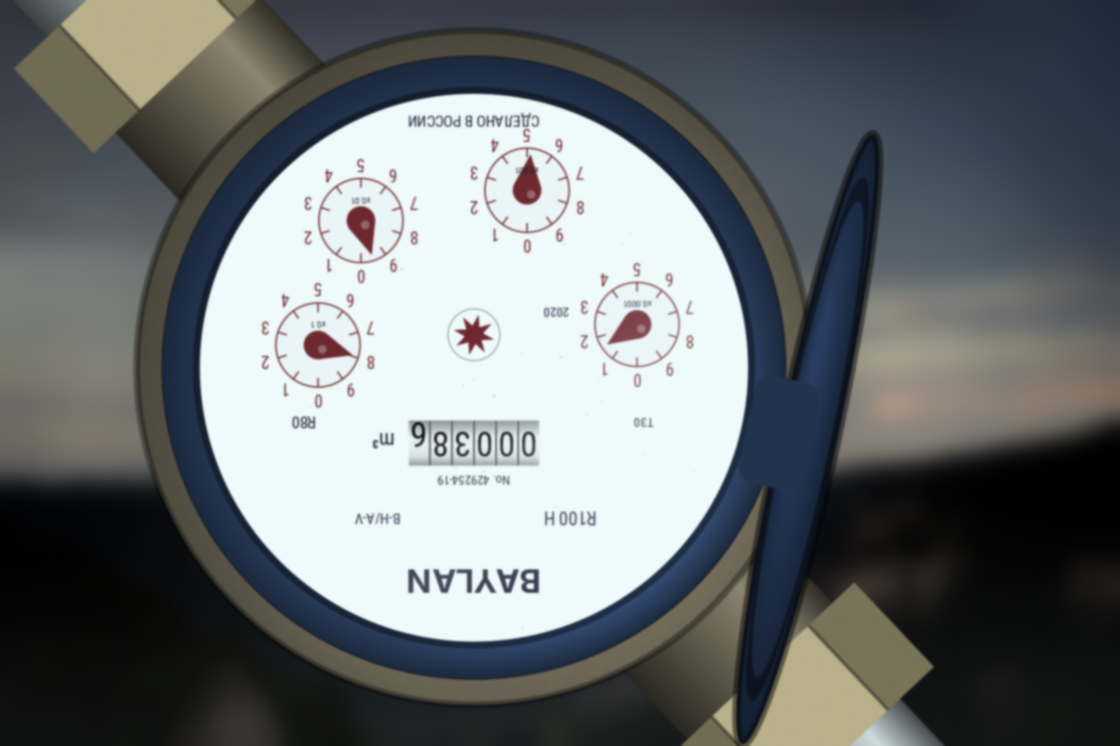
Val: 385.7951
